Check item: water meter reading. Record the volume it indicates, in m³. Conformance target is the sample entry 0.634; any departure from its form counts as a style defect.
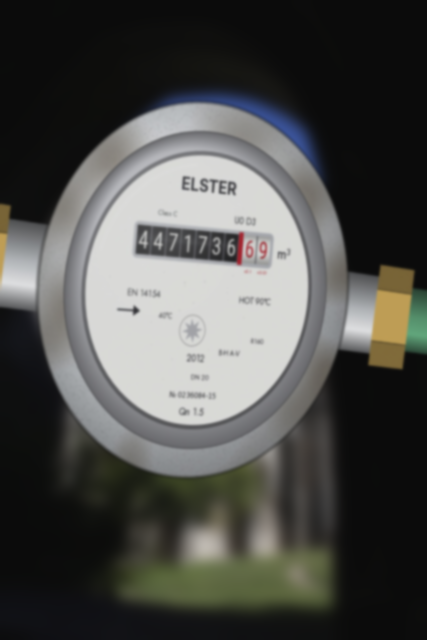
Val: 4471736.69
